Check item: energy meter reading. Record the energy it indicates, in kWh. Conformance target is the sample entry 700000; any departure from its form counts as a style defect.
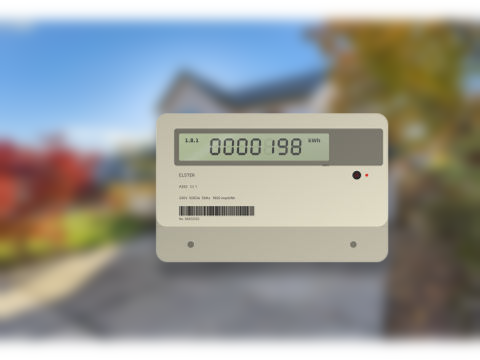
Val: 198
